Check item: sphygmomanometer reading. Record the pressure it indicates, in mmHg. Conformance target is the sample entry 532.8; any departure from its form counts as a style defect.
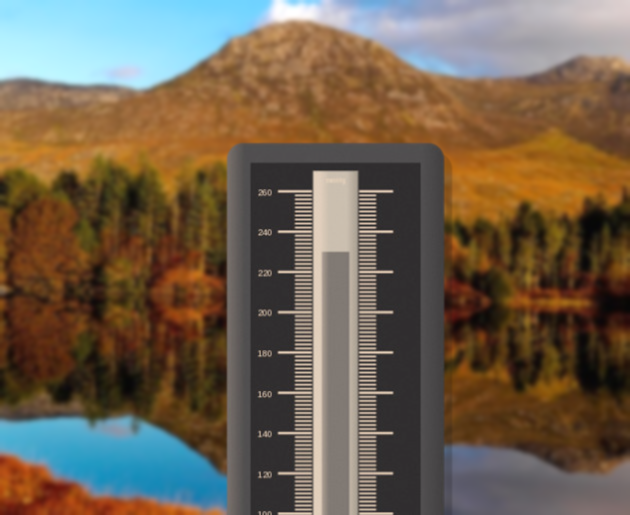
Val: 230
